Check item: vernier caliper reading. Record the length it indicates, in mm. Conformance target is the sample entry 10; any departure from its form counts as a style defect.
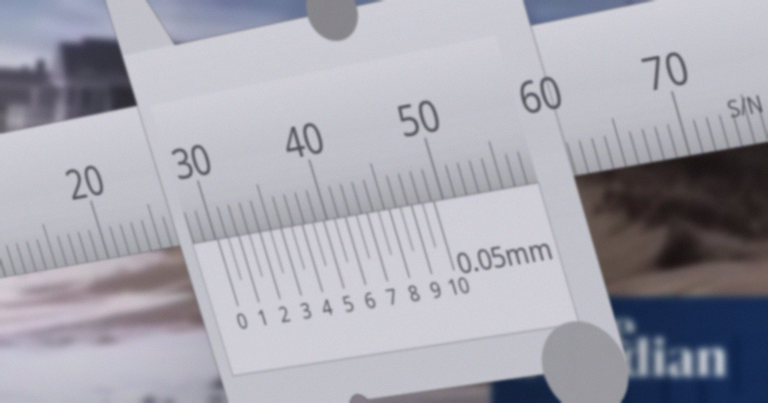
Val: 30.2
